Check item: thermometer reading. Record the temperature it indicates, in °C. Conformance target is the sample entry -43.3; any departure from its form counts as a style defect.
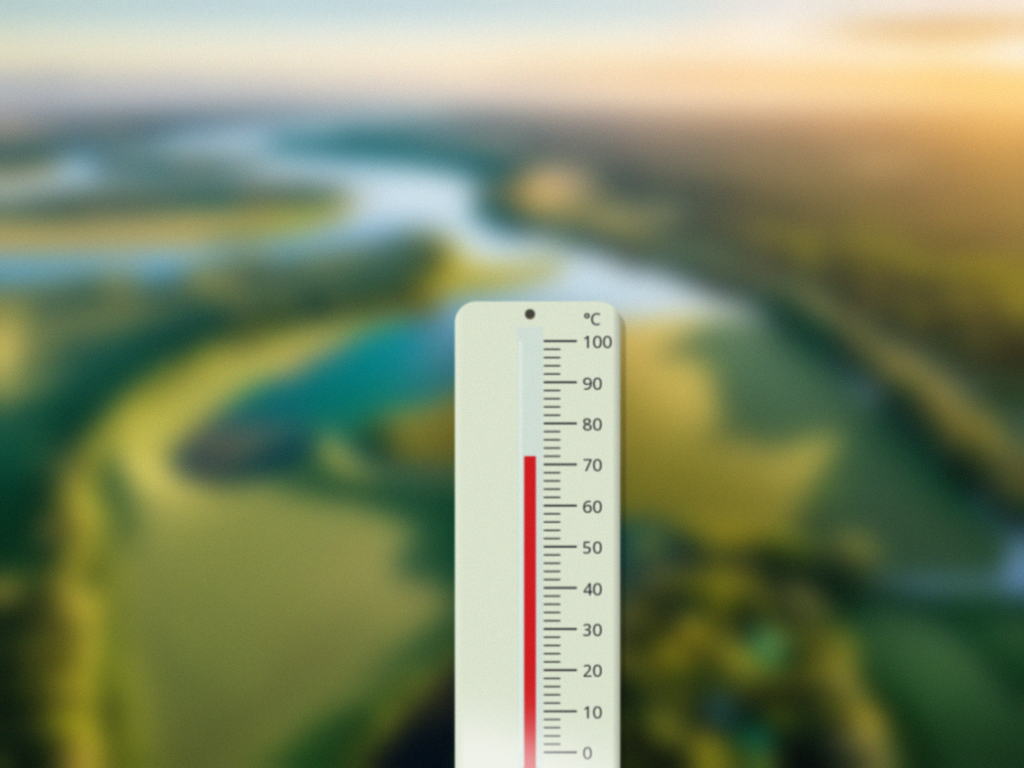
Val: 72
